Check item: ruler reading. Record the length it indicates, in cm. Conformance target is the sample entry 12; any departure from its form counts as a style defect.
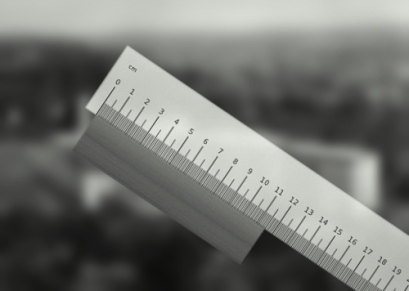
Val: 11.5
